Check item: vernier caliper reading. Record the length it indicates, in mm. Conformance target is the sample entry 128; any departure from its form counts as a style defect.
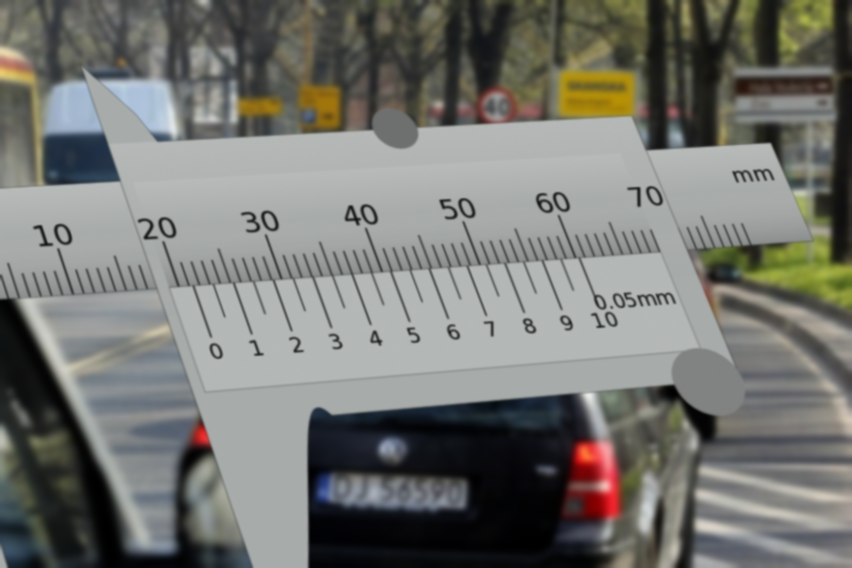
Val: 21.4
